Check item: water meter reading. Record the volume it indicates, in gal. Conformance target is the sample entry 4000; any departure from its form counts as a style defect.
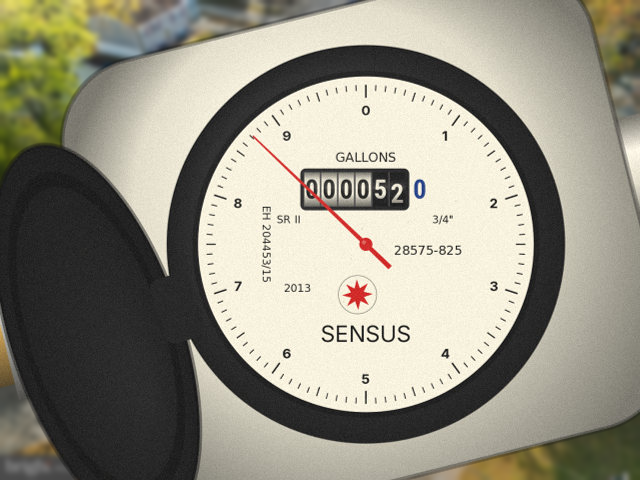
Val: 518.7
